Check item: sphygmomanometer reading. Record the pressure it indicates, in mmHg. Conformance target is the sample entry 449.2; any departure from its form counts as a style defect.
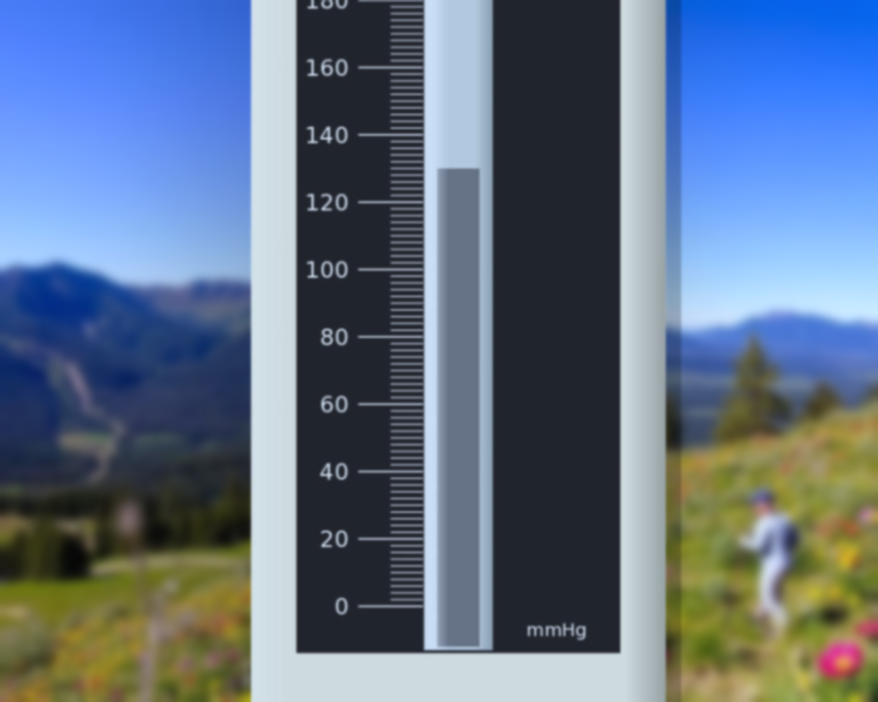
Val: 130
